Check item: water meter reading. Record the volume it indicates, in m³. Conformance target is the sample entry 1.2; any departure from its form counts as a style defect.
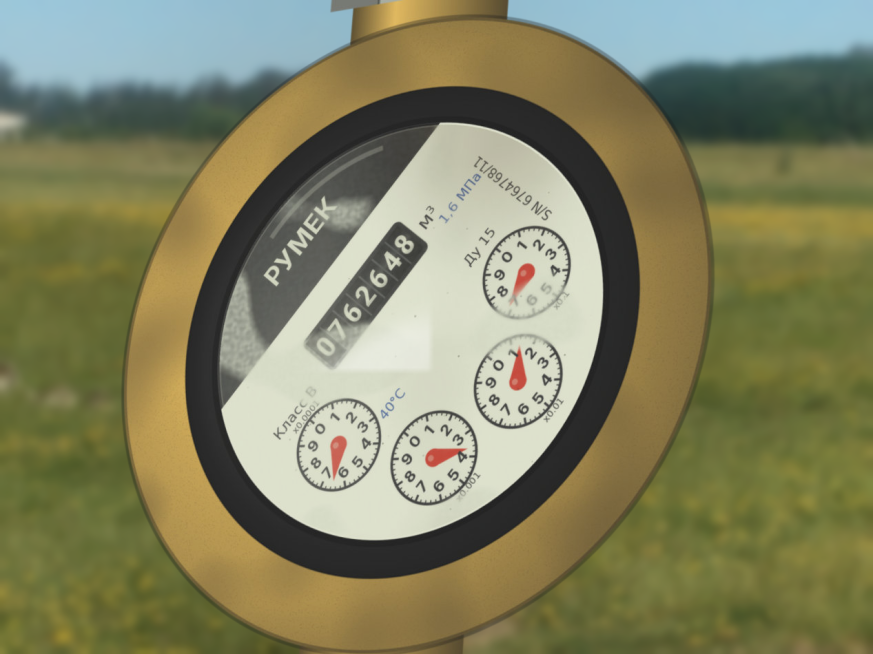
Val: 762648.7136
